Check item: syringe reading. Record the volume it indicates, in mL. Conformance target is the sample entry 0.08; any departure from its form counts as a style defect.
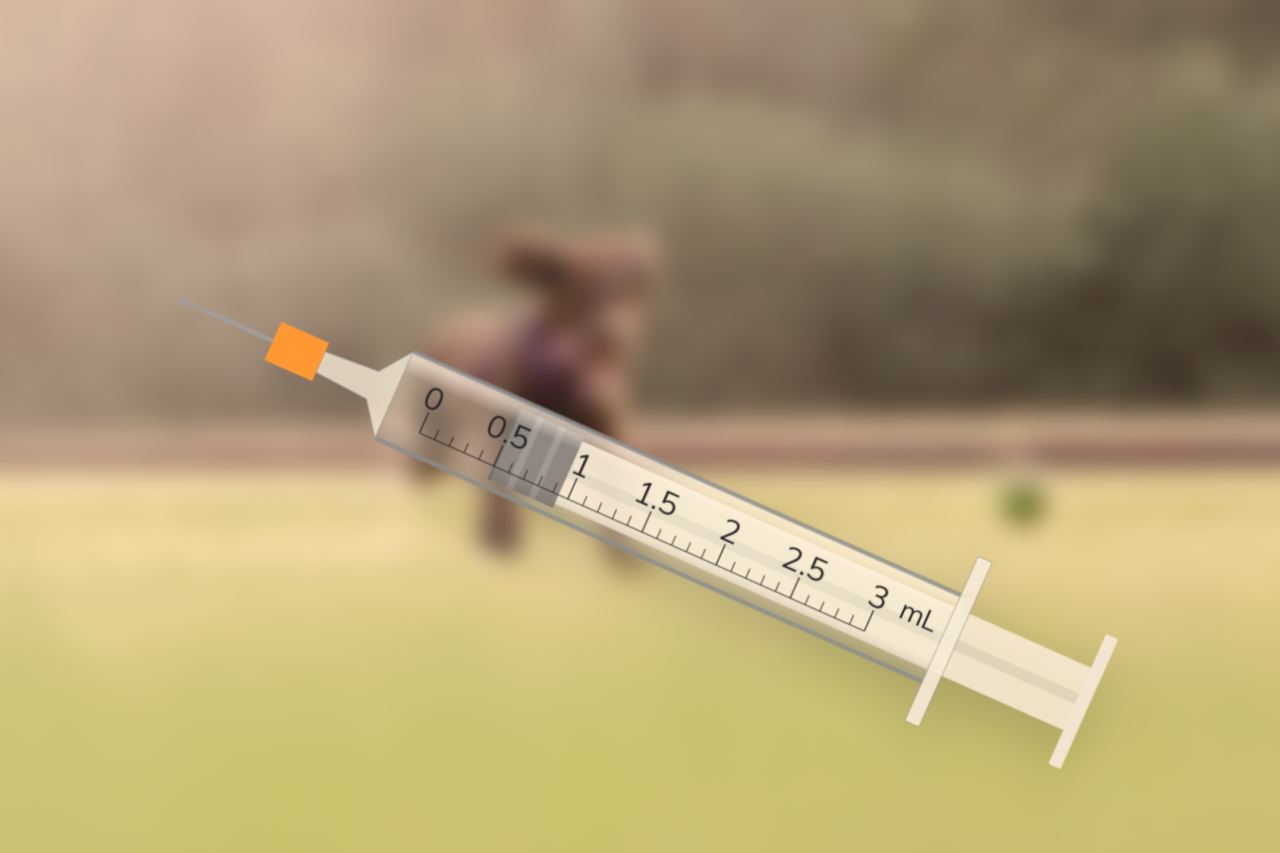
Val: 0.5
